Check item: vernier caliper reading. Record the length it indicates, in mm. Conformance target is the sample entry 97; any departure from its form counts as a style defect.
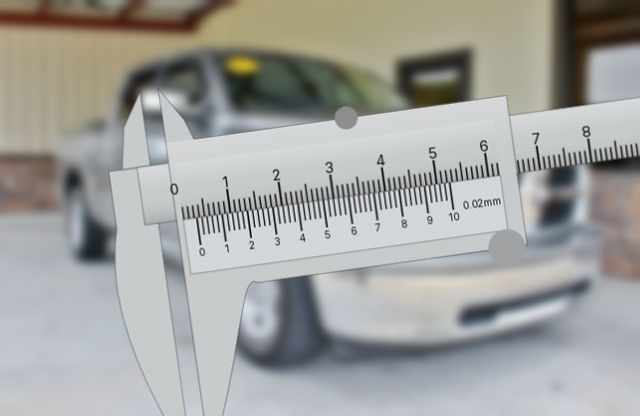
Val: 3.5
